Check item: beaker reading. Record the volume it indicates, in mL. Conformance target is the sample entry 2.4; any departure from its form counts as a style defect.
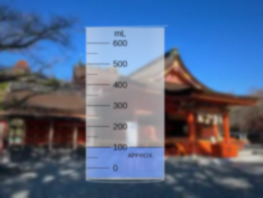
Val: 100
